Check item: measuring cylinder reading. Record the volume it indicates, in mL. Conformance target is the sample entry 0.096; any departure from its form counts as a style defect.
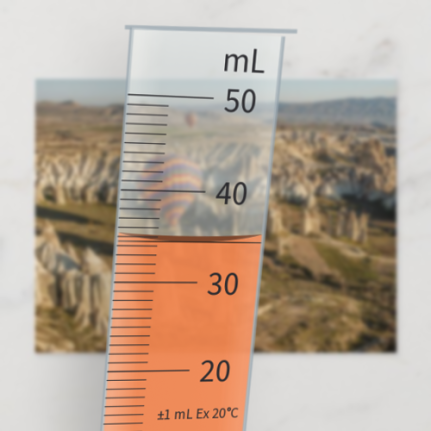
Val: 34.5
